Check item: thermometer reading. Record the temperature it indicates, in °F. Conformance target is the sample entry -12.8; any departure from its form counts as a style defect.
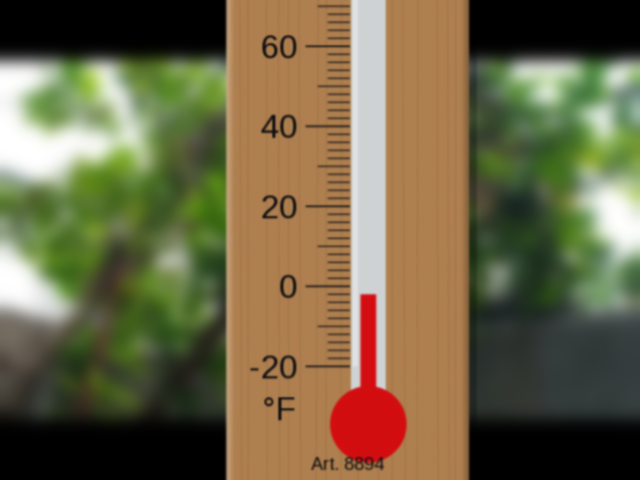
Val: -2
